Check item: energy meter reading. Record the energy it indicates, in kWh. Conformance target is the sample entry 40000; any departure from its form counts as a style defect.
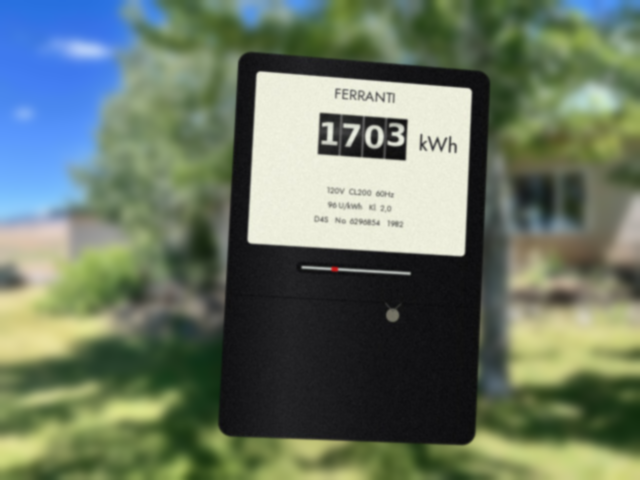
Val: 1703
